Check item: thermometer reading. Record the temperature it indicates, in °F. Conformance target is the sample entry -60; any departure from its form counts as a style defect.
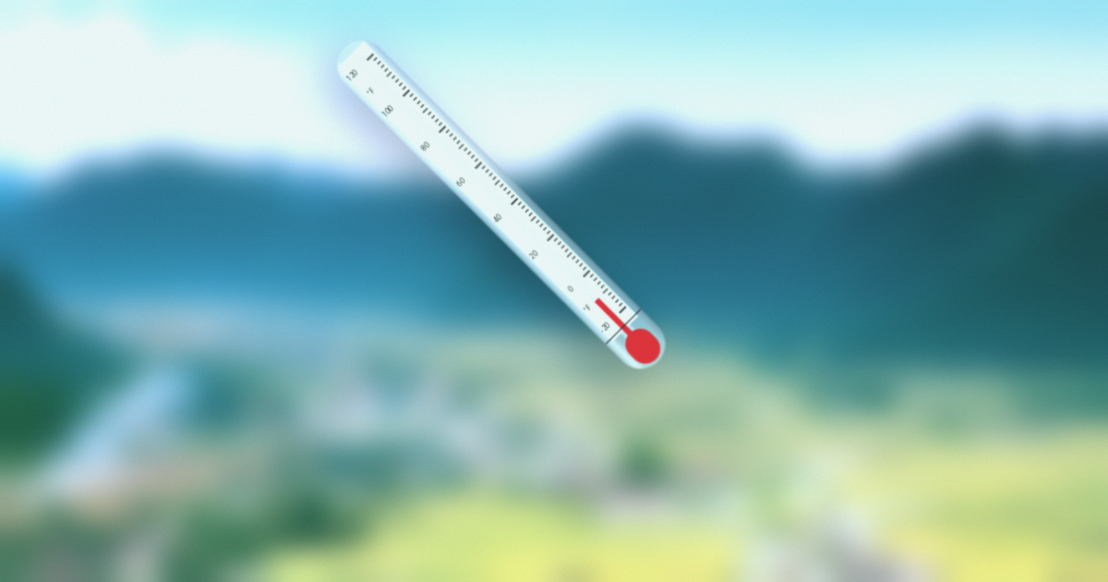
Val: -10
